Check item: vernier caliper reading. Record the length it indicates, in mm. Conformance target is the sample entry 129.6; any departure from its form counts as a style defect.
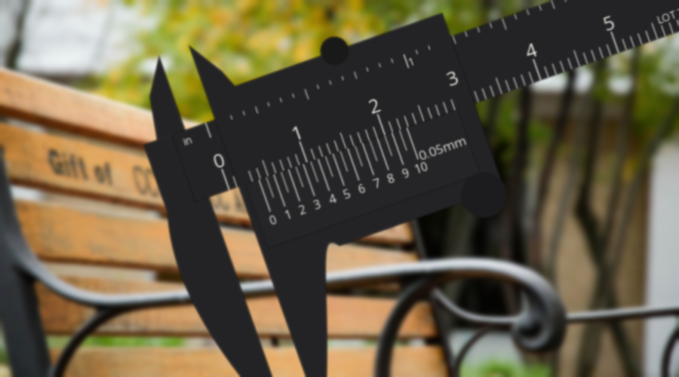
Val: 3.8
